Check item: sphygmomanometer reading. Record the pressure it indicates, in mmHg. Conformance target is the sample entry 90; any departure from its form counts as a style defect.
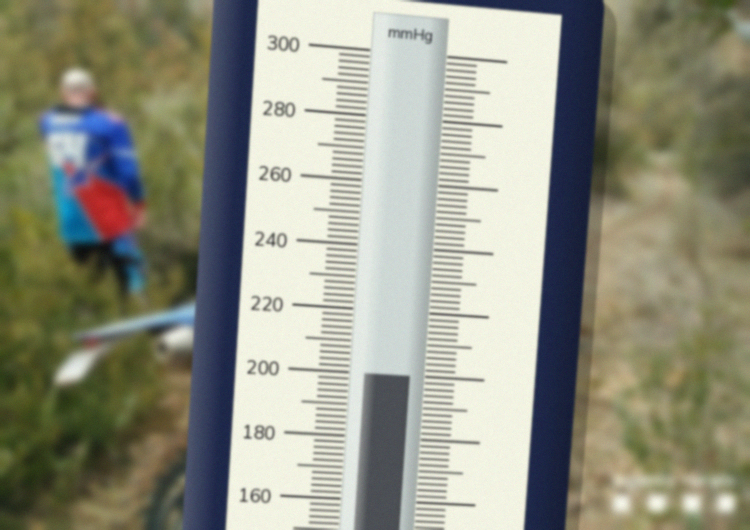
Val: 200
